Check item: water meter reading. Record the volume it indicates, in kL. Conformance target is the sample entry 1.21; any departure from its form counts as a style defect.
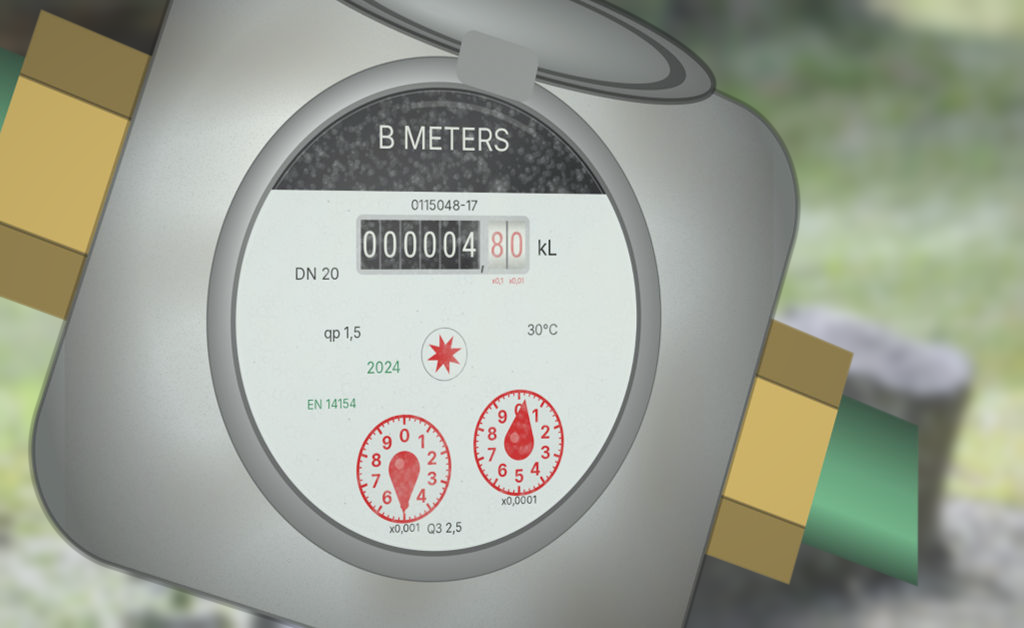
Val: 4.8050
